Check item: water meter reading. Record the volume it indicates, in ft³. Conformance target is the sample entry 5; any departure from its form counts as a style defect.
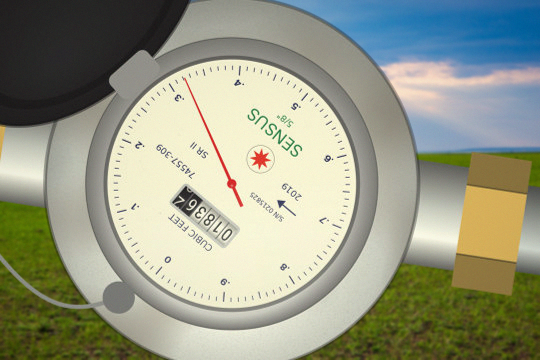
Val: 18362.32
